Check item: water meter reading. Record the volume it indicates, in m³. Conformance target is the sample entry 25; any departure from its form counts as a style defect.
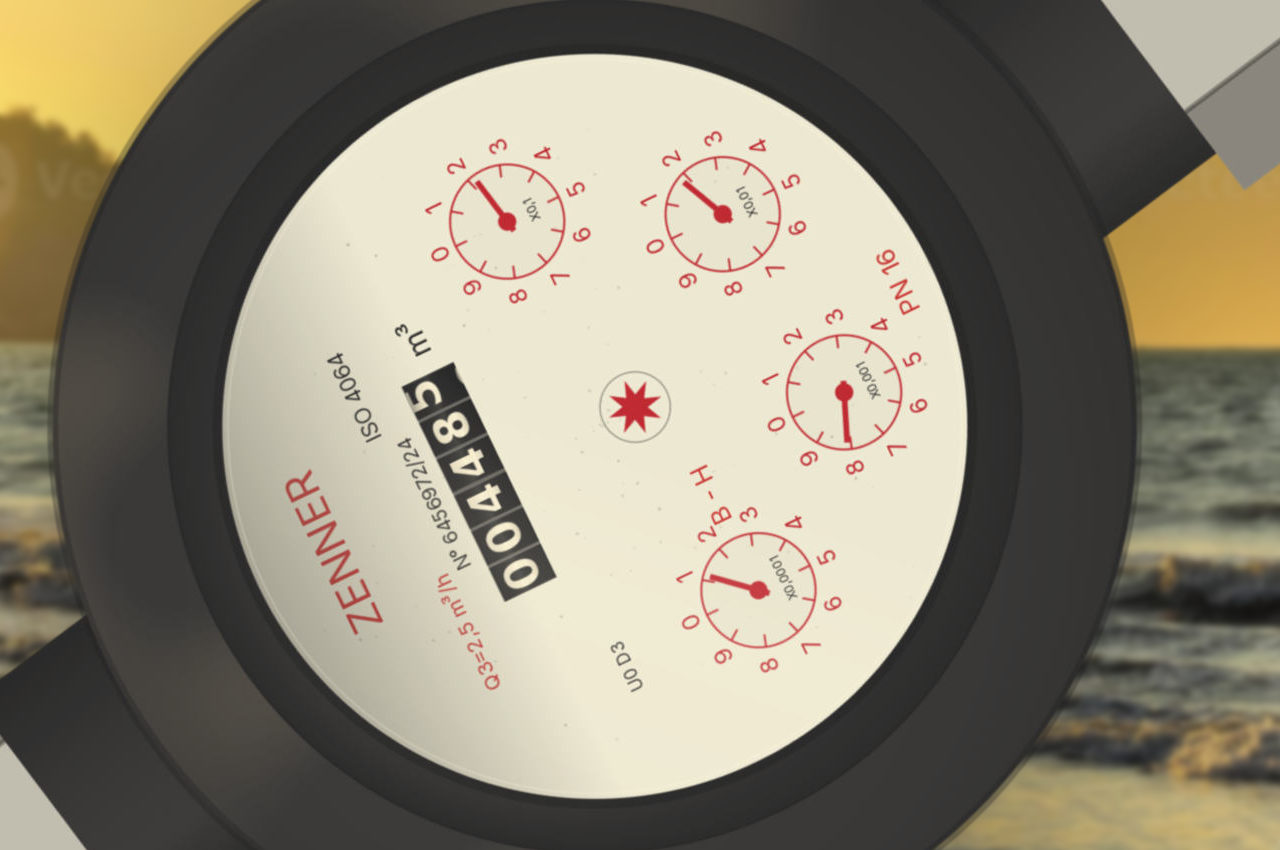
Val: 4485.2181
